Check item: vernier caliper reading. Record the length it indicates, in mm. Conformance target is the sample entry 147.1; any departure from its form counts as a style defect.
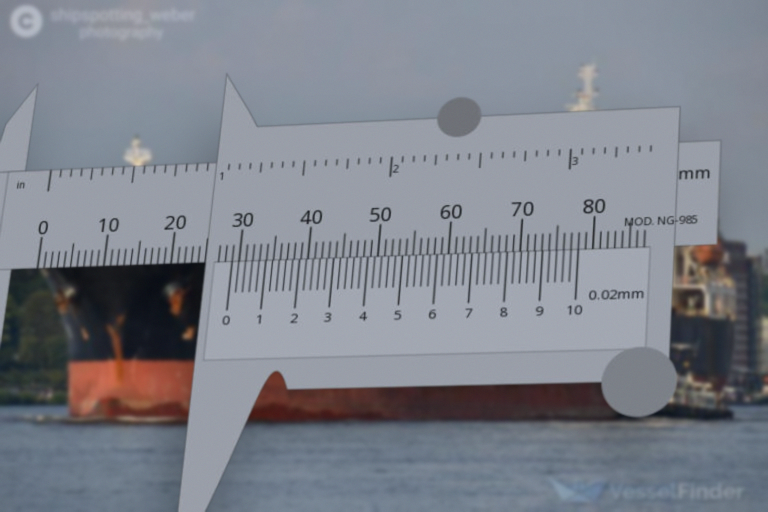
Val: 29.0
